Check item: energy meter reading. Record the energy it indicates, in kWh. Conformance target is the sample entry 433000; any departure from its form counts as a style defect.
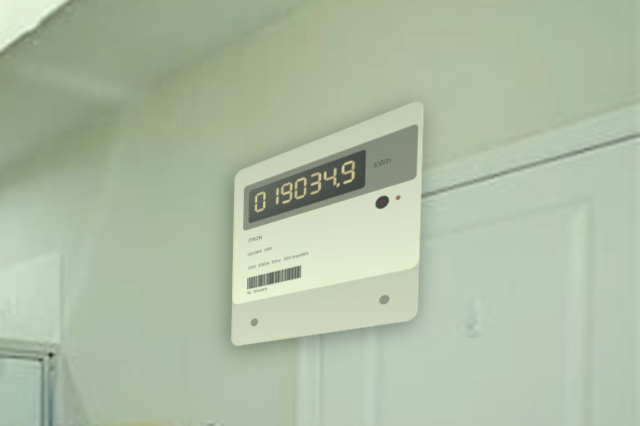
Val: 19034.9
